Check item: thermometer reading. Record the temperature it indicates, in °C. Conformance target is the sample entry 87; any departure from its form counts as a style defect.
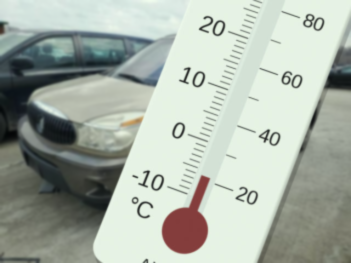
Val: -6
